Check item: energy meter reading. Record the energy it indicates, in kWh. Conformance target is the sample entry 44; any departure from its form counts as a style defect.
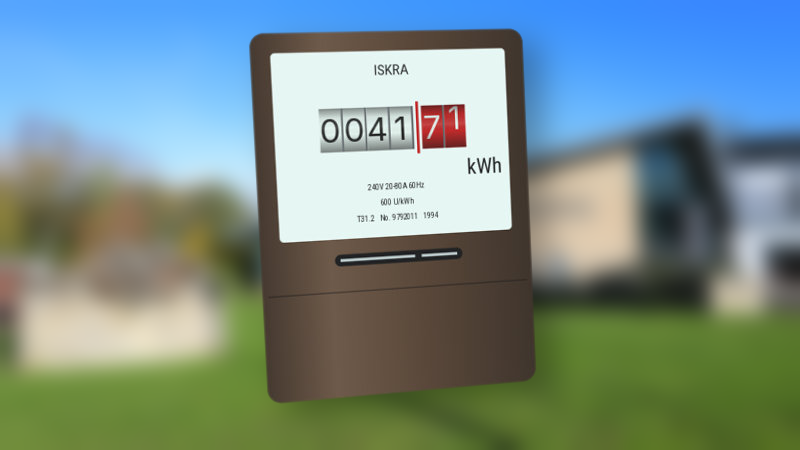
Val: 41.71
